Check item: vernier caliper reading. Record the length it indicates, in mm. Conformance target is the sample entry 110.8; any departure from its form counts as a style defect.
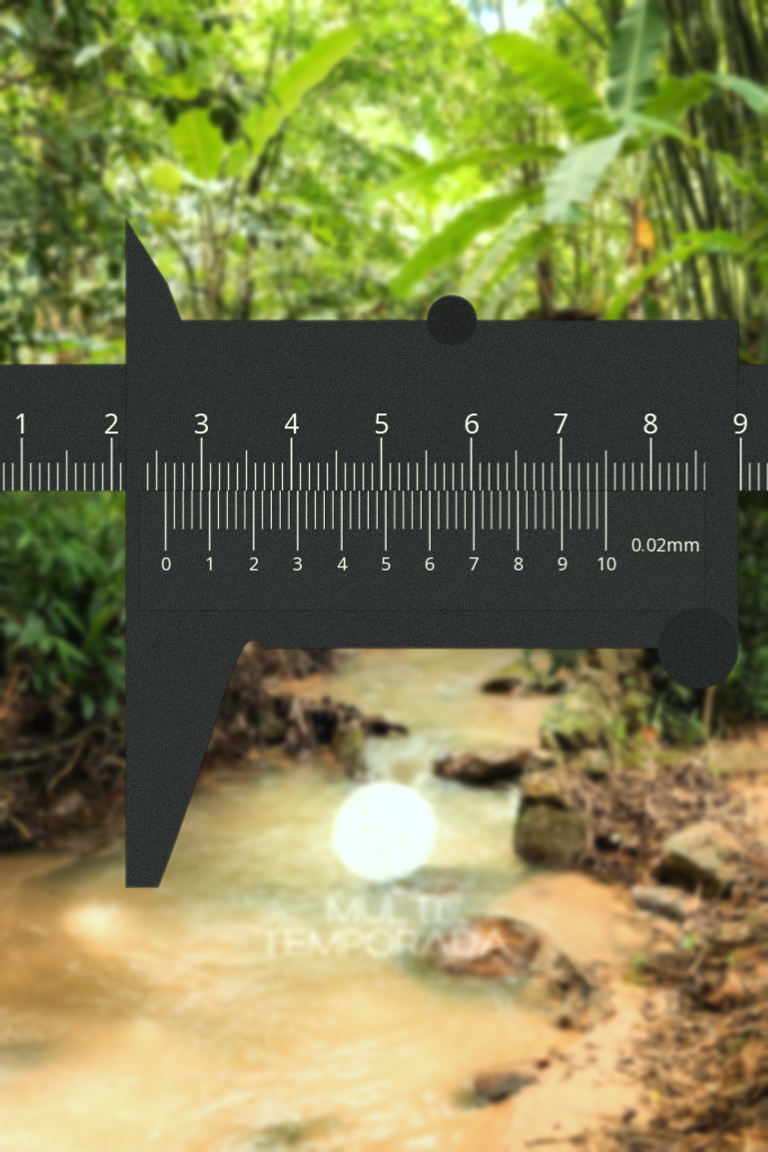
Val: 26.0
